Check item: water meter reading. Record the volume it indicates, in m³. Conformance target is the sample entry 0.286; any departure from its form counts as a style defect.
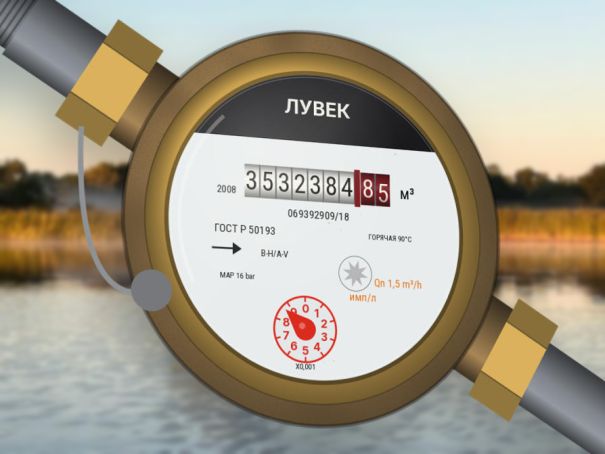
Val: 3532384.848
